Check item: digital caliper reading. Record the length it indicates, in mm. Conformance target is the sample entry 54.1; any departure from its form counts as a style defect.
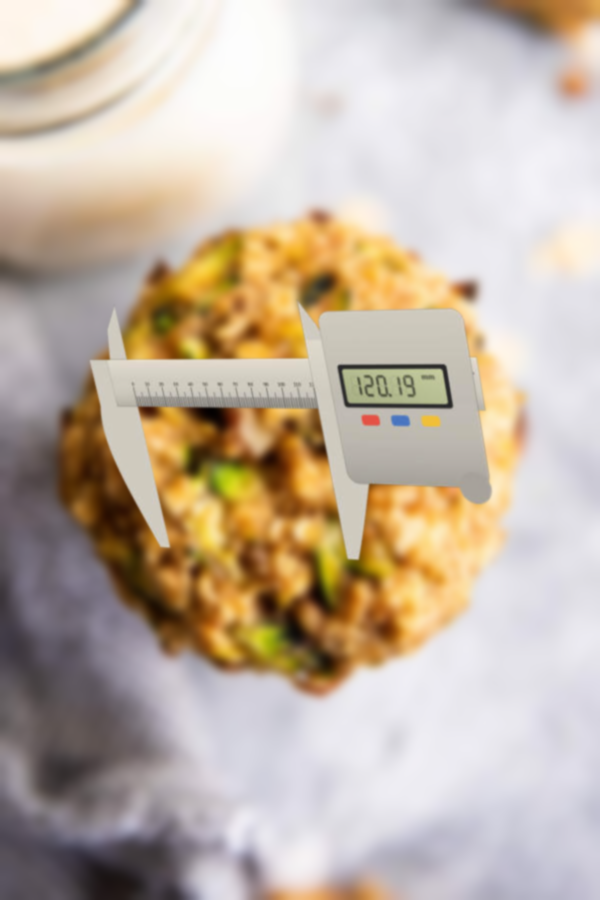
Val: 120.19
